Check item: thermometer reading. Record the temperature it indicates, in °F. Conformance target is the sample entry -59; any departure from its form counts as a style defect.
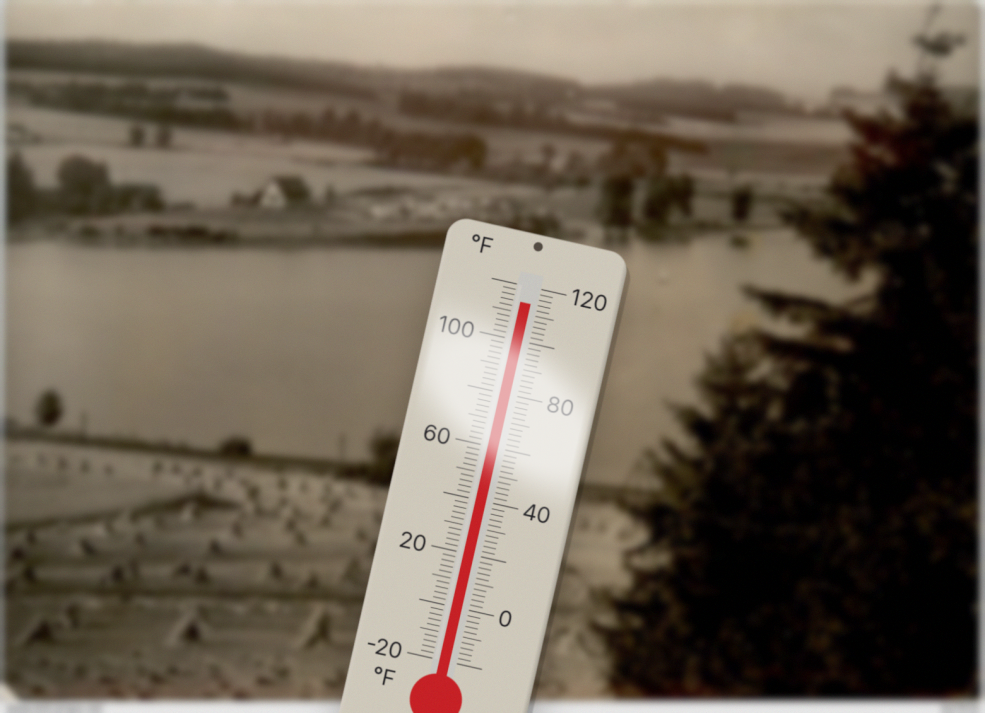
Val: 114
